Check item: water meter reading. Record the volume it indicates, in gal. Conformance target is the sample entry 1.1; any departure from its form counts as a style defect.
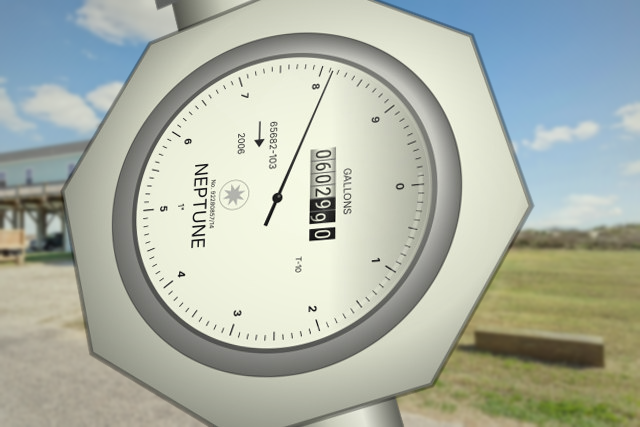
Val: 602988.1
